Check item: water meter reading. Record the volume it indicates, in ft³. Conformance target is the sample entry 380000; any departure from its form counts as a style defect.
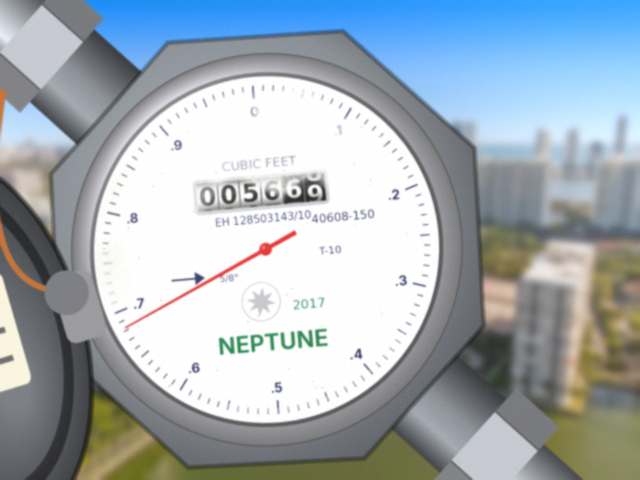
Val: 5668.68
